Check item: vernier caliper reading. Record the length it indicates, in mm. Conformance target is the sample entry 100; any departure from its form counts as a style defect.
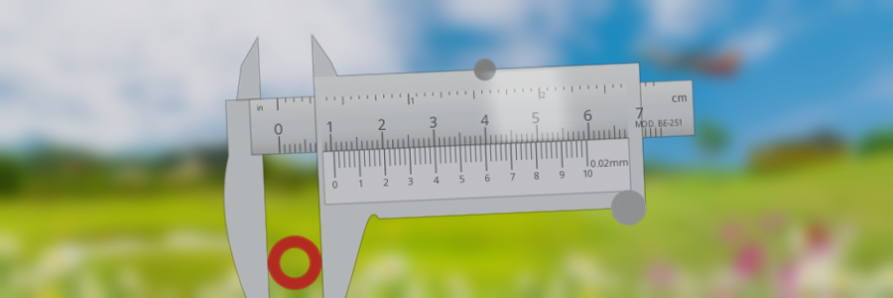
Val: 10.5
